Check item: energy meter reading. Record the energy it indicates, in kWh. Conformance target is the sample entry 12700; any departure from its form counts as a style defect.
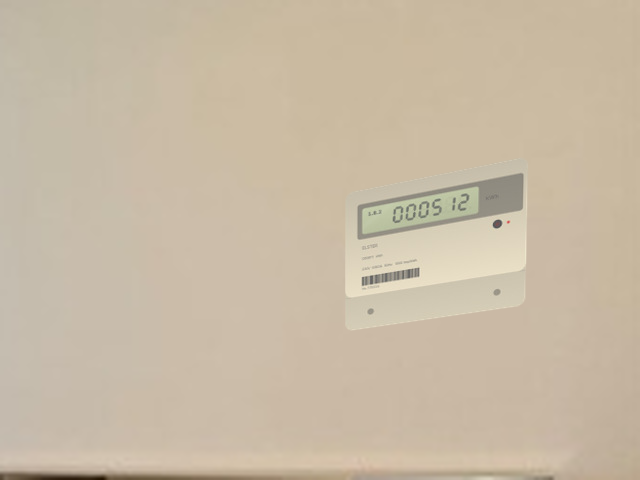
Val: 512
